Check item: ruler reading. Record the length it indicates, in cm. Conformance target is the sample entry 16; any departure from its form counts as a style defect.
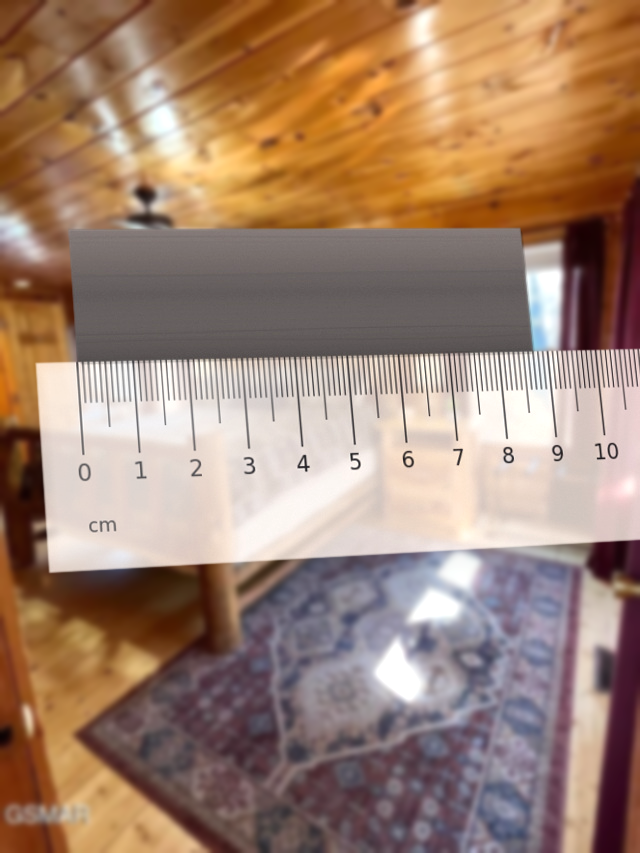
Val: 8.7
